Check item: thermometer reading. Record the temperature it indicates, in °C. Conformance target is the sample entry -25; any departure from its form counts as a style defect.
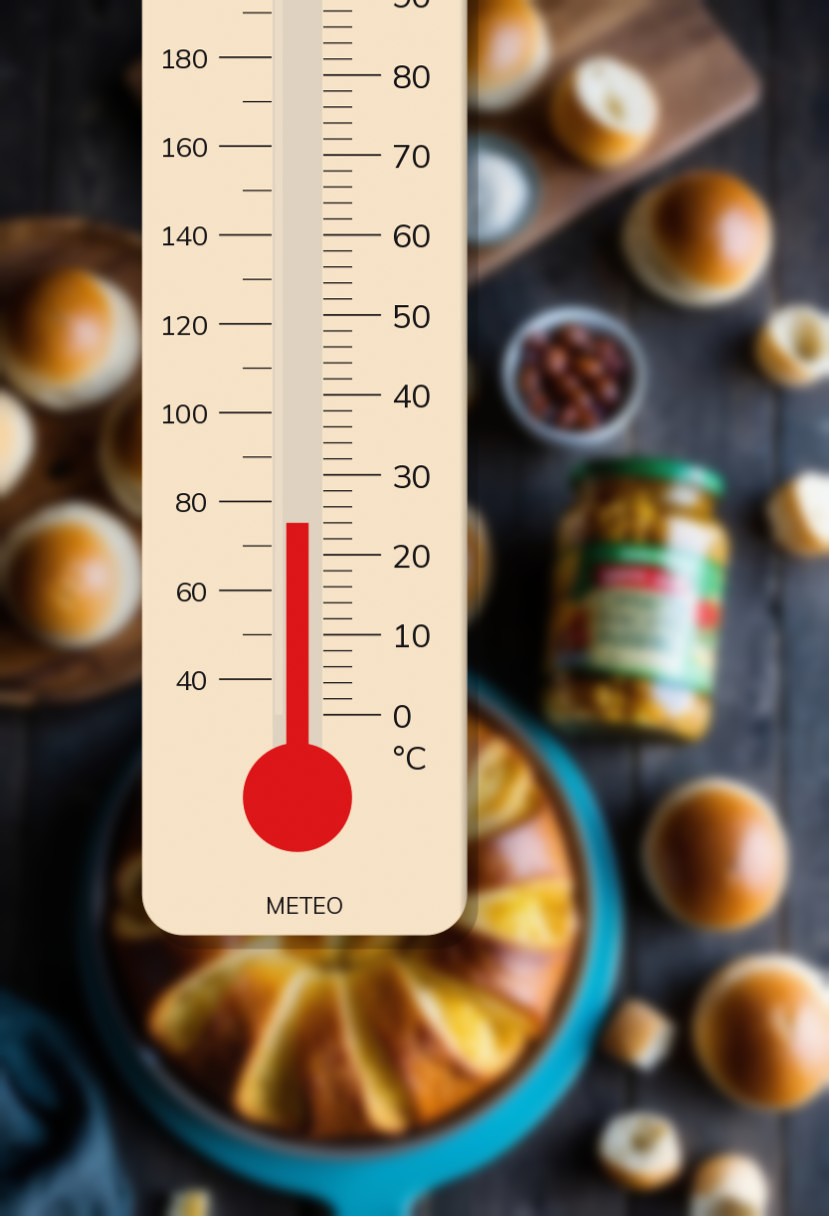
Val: 24
